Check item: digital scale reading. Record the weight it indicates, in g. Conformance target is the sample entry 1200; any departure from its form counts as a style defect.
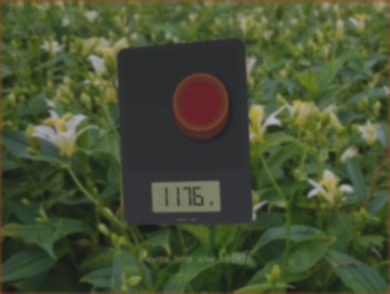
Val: 1176
